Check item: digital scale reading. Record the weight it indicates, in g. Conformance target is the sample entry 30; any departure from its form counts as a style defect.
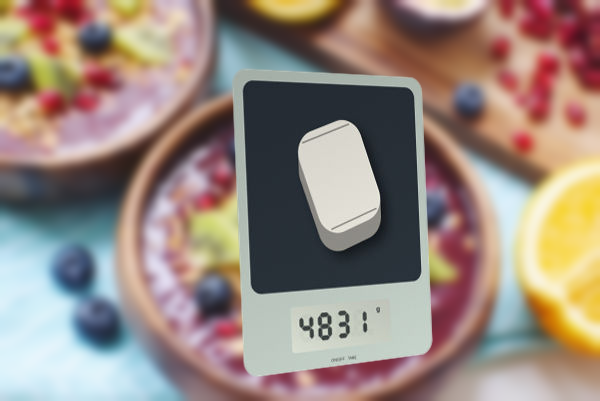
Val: 4831
